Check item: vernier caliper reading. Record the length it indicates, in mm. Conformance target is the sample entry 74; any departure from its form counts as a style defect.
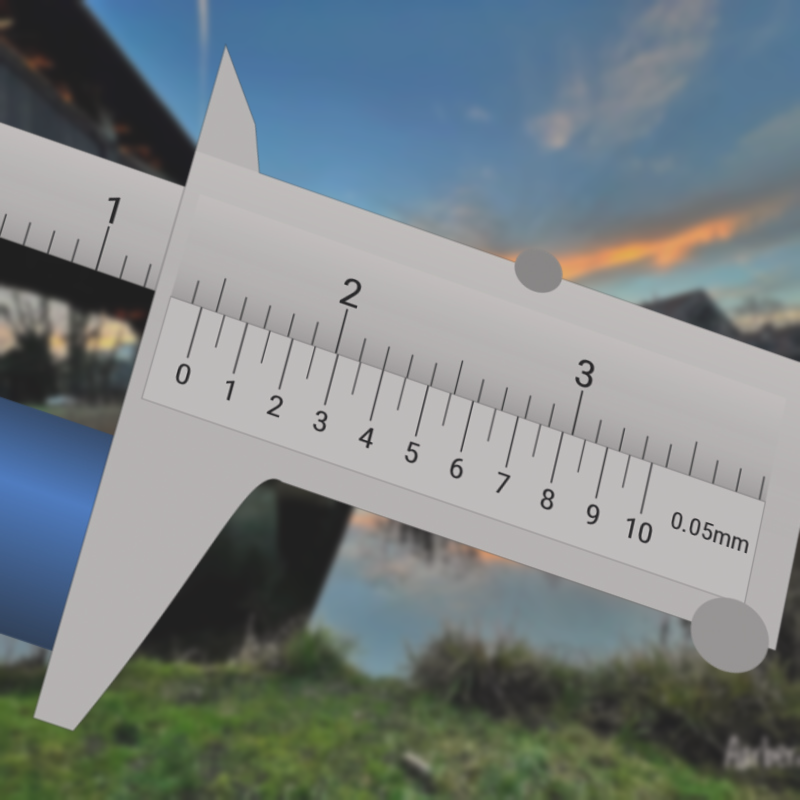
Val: 14.4
